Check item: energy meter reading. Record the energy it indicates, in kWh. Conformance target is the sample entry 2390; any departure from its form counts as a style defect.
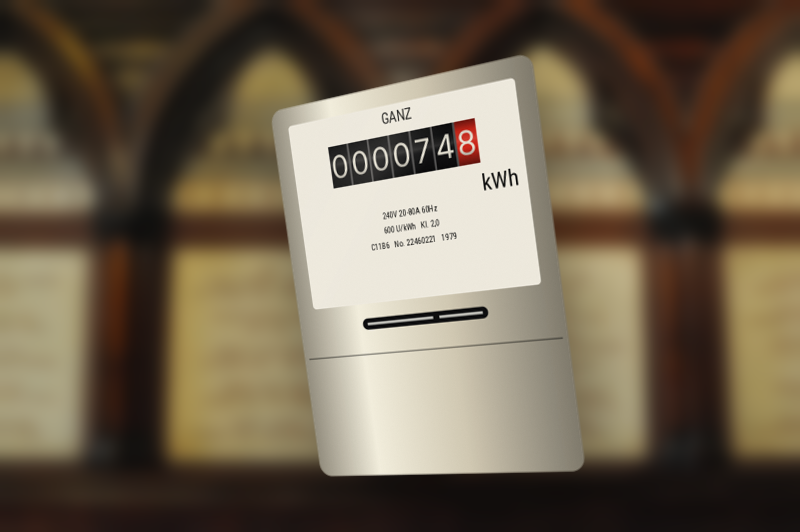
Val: 74.8
